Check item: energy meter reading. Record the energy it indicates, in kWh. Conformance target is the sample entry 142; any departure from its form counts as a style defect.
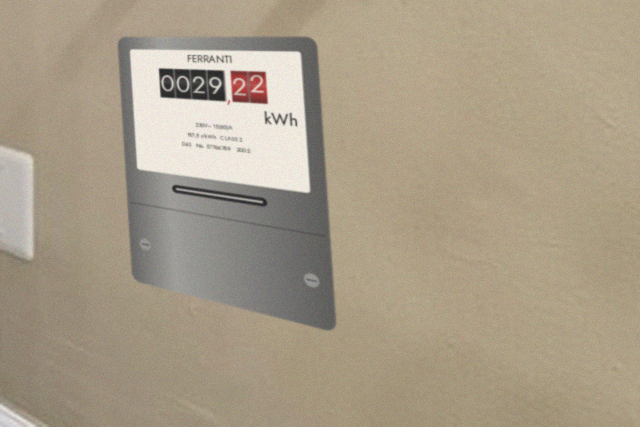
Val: 29.22
